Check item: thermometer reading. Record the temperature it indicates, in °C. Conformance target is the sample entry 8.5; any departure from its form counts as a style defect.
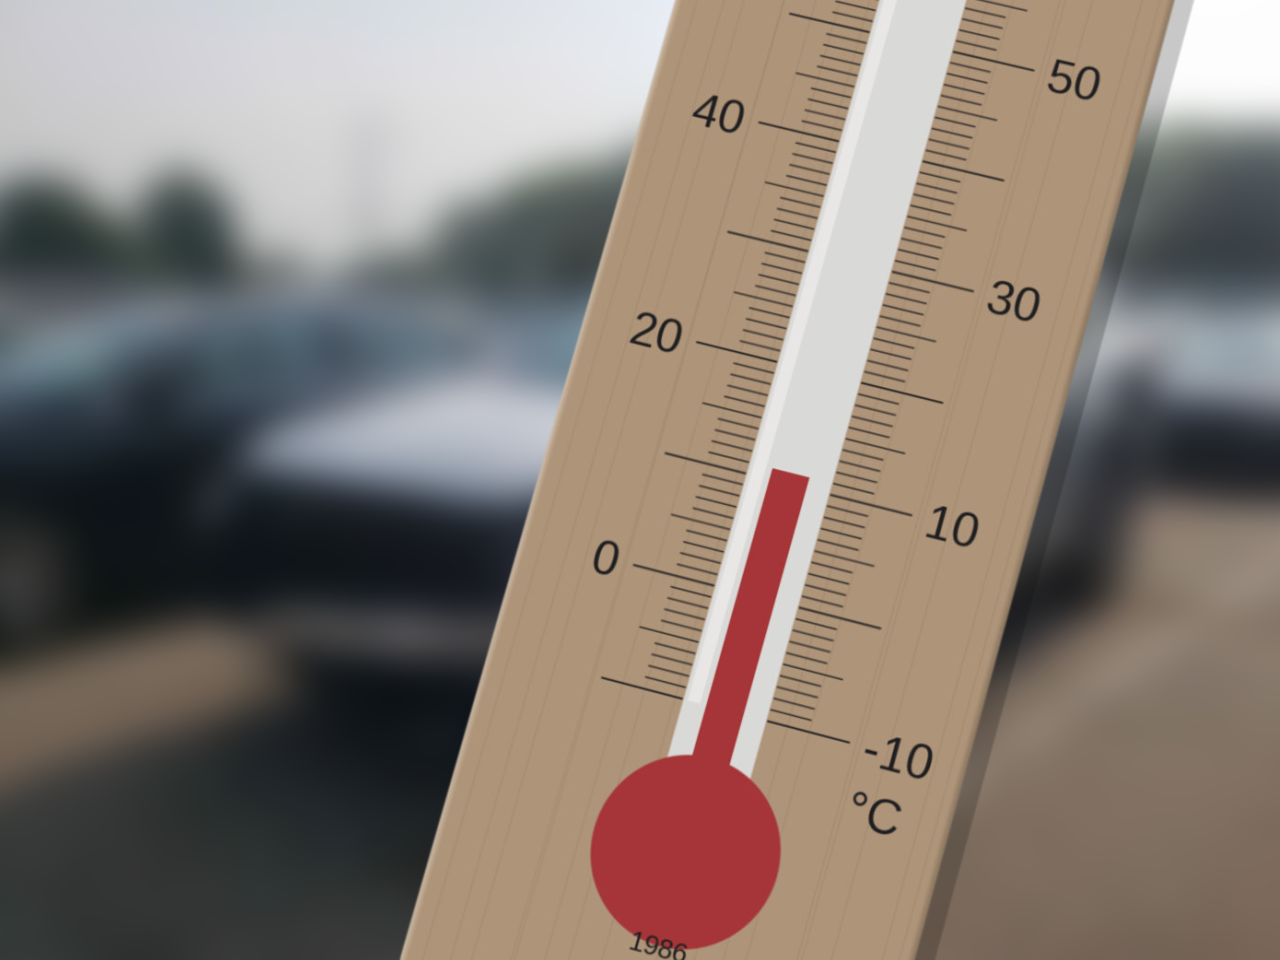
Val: 11
